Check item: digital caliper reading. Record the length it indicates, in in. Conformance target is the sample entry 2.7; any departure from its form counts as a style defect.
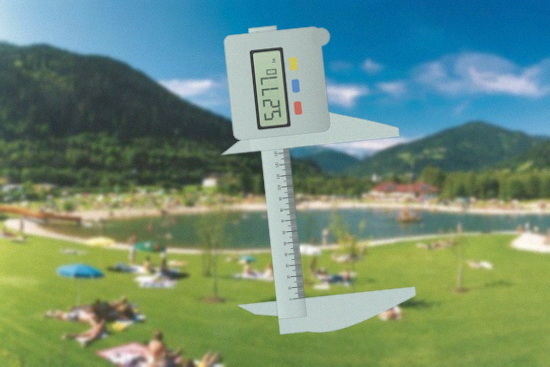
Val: 5.2770
